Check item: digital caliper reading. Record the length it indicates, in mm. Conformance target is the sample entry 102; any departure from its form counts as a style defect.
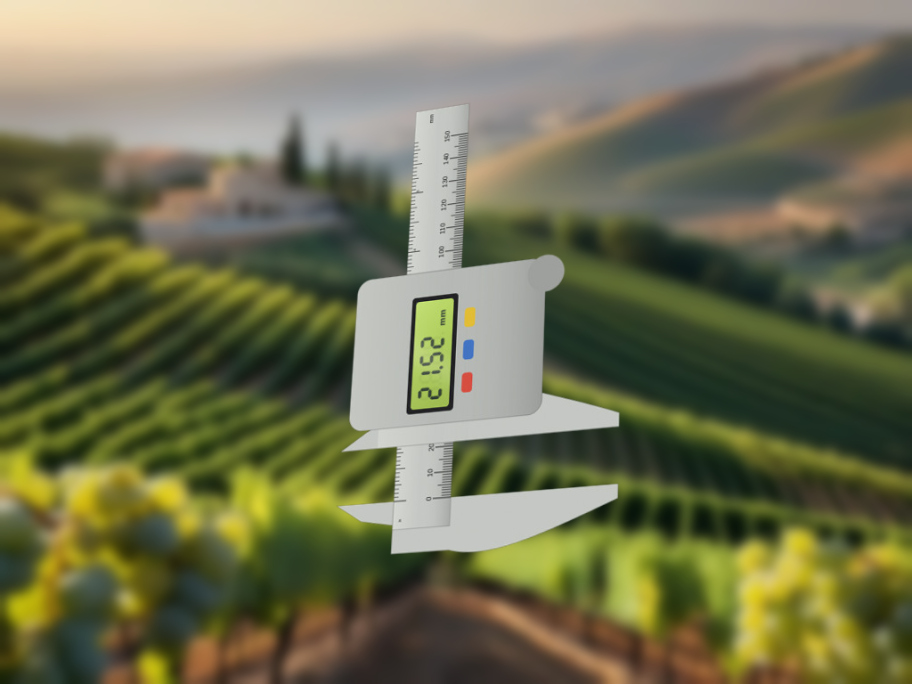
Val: 21.52
